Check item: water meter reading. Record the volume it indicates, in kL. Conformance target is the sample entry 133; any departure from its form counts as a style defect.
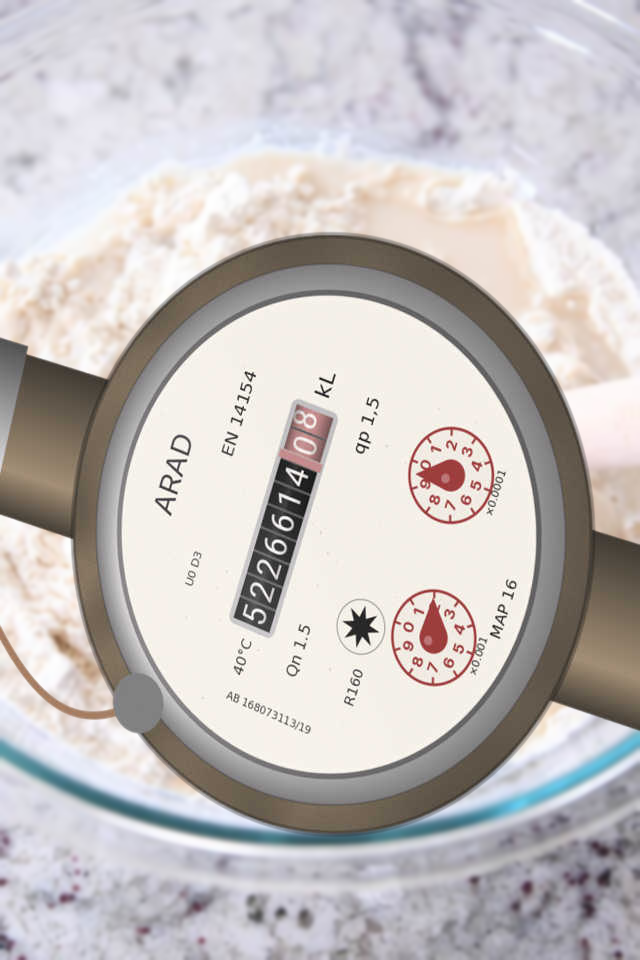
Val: 5226614.0819
